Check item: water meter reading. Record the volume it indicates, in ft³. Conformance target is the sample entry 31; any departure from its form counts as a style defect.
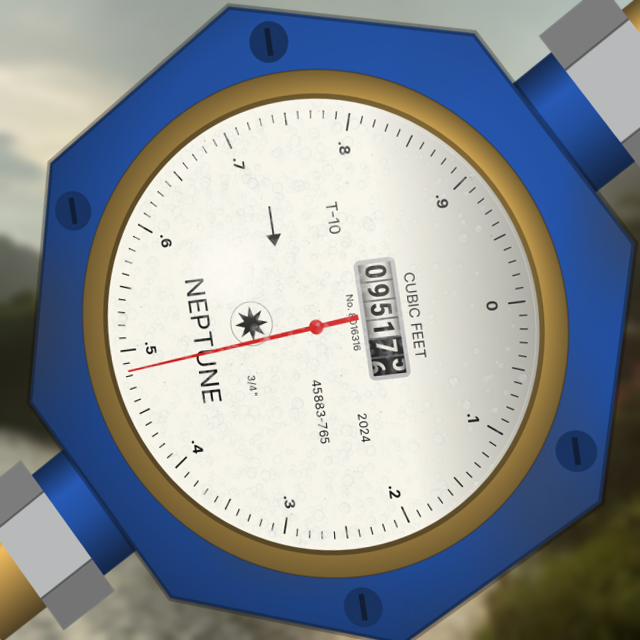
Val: 95175.48
